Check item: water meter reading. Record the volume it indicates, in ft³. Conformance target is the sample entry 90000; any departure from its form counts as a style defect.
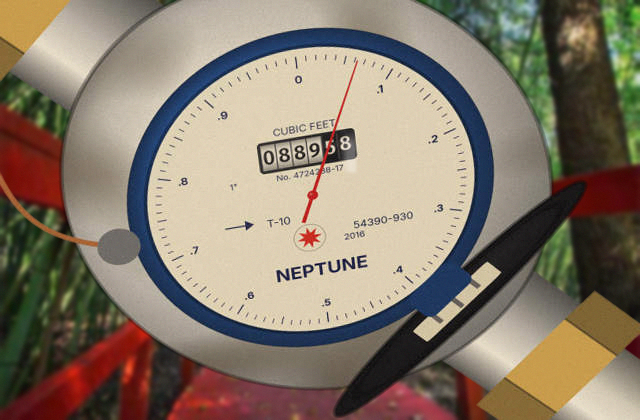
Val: 88958.06
